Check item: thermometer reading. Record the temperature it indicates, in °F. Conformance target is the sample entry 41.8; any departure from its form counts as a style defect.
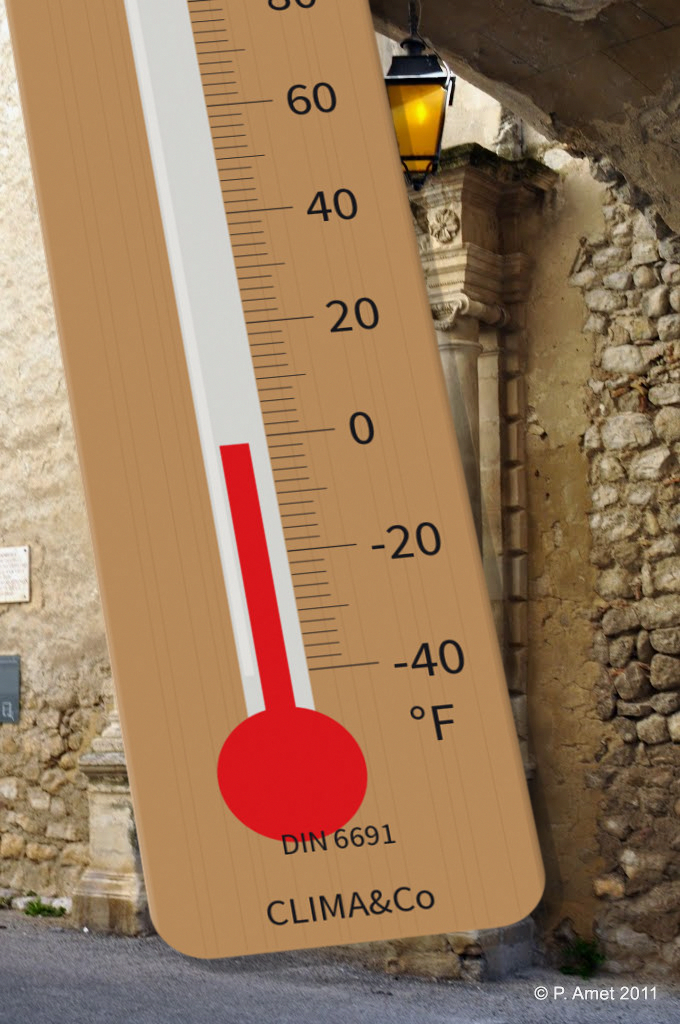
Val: -1
